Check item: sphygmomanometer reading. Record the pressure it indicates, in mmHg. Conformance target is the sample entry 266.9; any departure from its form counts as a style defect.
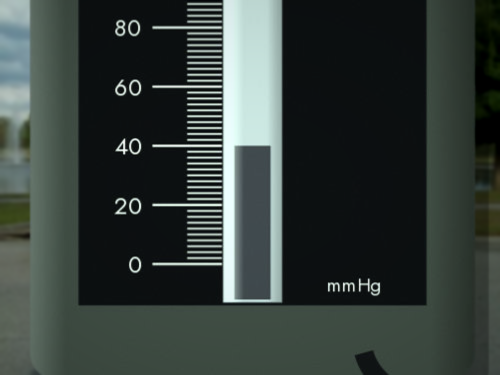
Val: 40
